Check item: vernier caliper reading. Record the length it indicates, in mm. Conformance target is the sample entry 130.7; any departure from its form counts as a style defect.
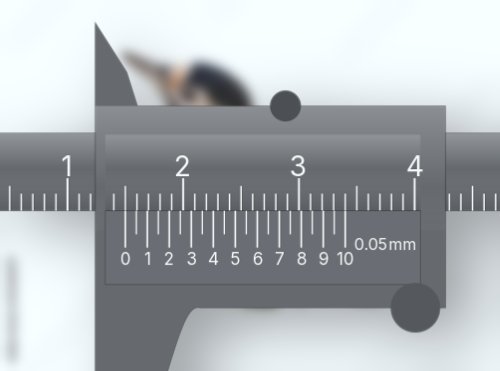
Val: 15.0
